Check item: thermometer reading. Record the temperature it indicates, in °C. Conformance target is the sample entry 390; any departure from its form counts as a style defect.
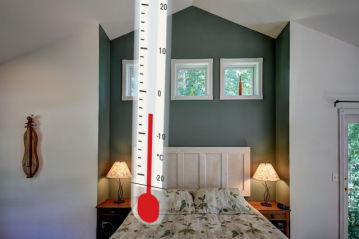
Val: -5
